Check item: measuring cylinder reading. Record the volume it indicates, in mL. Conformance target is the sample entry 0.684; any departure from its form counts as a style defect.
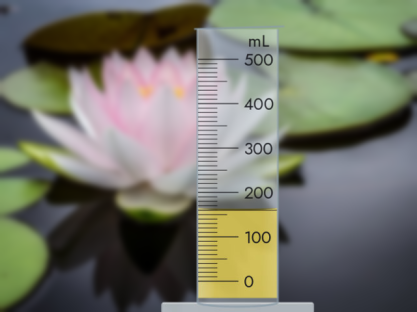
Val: 160
